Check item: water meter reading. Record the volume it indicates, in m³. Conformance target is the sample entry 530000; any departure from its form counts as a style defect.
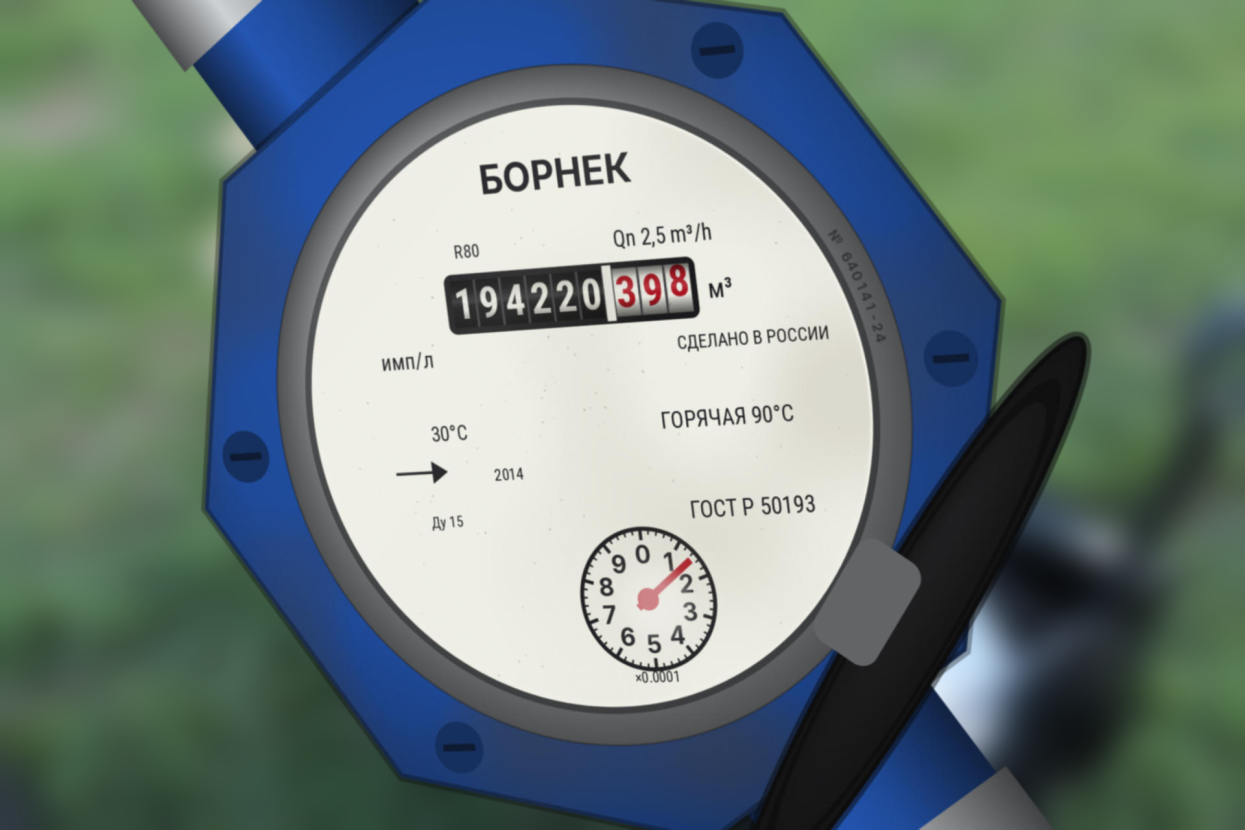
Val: 194220.3981
